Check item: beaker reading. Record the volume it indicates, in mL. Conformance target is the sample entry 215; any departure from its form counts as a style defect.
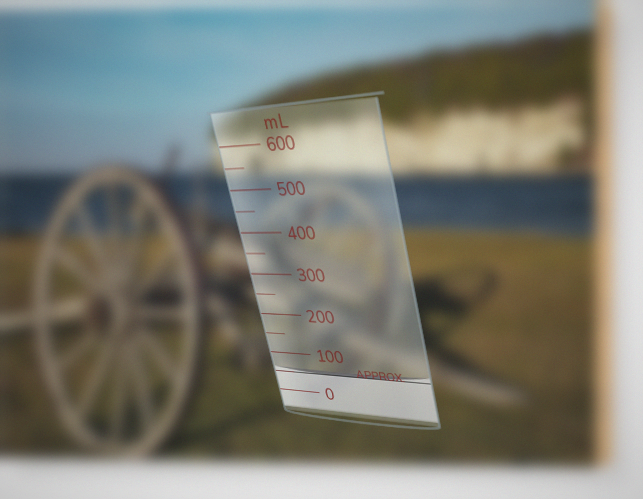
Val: 50
